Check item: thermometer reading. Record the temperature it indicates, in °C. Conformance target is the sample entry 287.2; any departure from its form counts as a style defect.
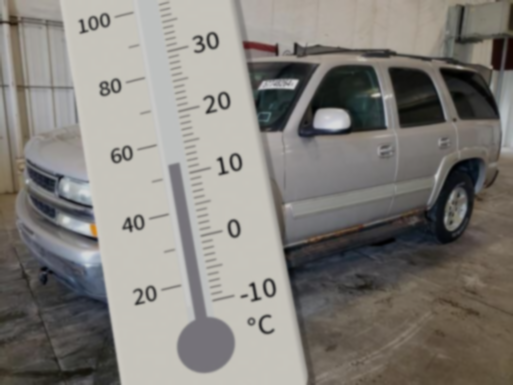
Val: 12
